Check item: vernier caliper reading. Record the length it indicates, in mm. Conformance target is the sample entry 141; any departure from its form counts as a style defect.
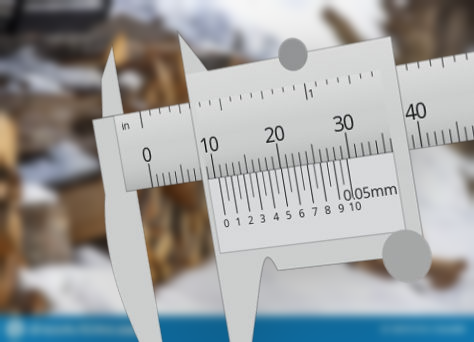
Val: 10.6
